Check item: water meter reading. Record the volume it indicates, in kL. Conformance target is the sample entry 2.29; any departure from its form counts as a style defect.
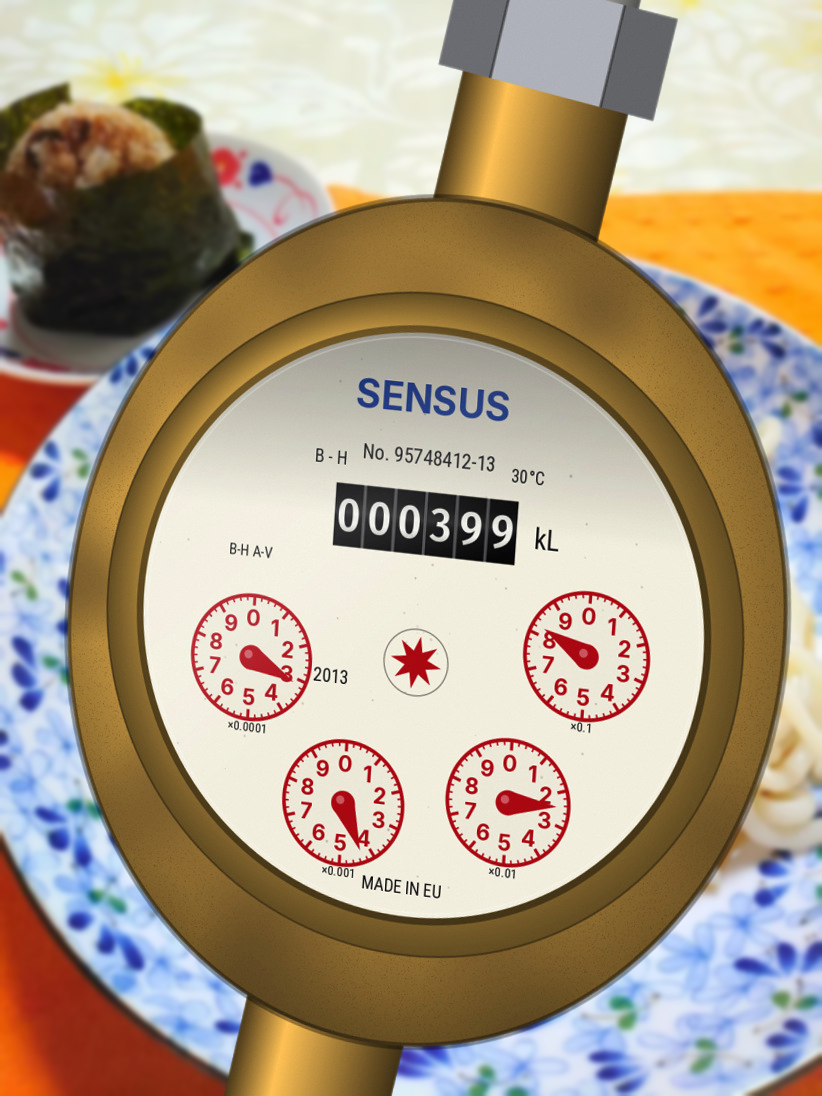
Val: 399.8243
